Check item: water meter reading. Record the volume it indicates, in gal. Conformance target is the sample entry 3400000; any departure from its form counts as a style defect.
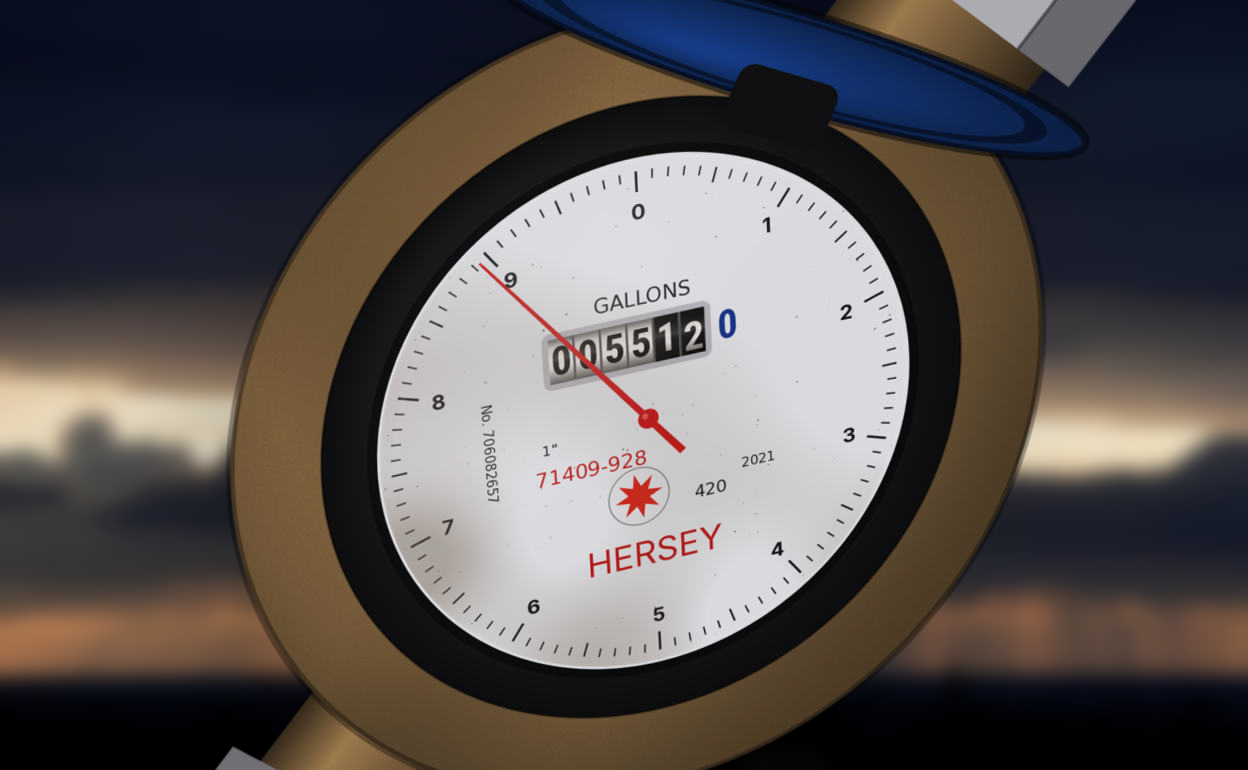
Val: 55118.9
